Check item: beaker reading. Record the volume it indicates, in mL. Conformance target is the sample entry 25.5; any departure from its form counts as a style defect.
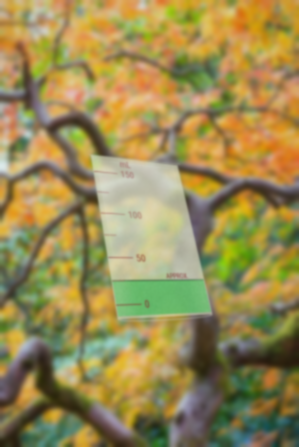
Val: 25
